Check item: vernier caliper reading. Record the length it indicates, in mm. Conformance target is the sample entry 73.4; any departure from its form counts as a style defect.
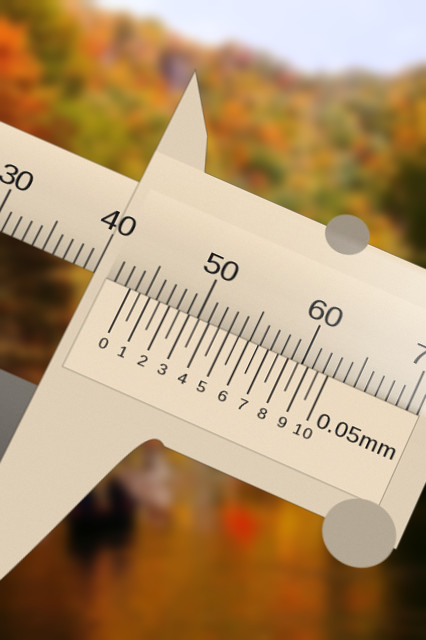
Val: 43.5
